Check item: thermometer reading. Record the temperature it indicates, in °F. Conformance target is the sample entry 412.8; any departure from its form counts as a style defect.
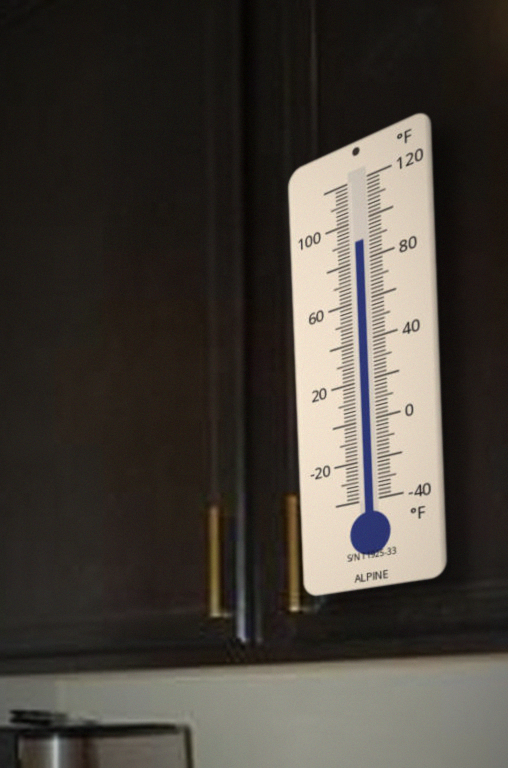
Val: 90
